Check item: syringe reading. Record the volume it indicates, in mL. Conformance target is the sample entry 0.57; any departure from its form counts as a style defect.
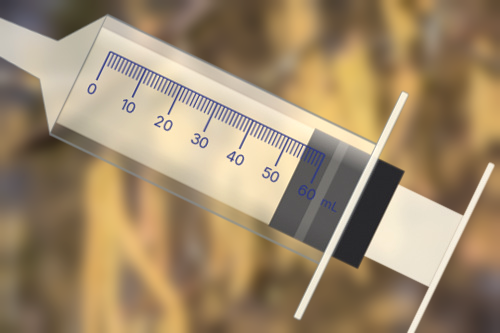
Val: 55
